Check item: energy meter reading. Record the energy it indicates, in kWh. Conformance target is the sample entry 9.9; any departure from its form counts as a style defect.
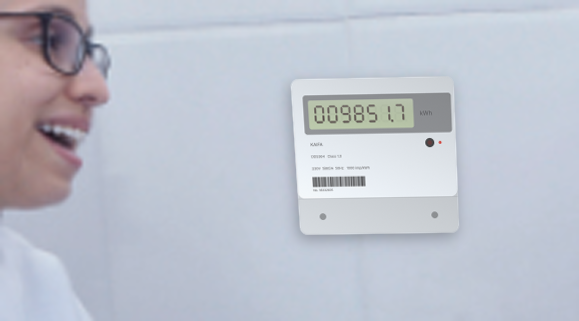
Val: 9851.7
